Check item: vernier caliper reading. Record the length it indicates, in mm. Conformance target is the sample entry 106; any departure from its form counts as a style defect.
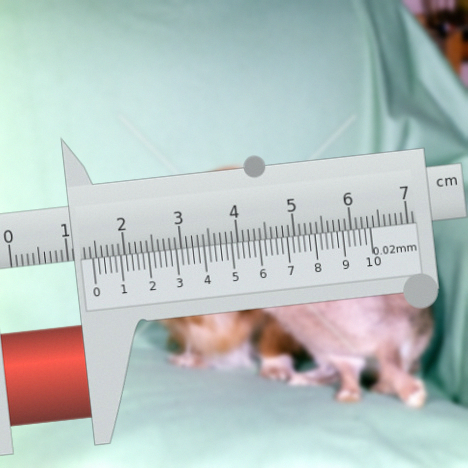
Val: 14.4
